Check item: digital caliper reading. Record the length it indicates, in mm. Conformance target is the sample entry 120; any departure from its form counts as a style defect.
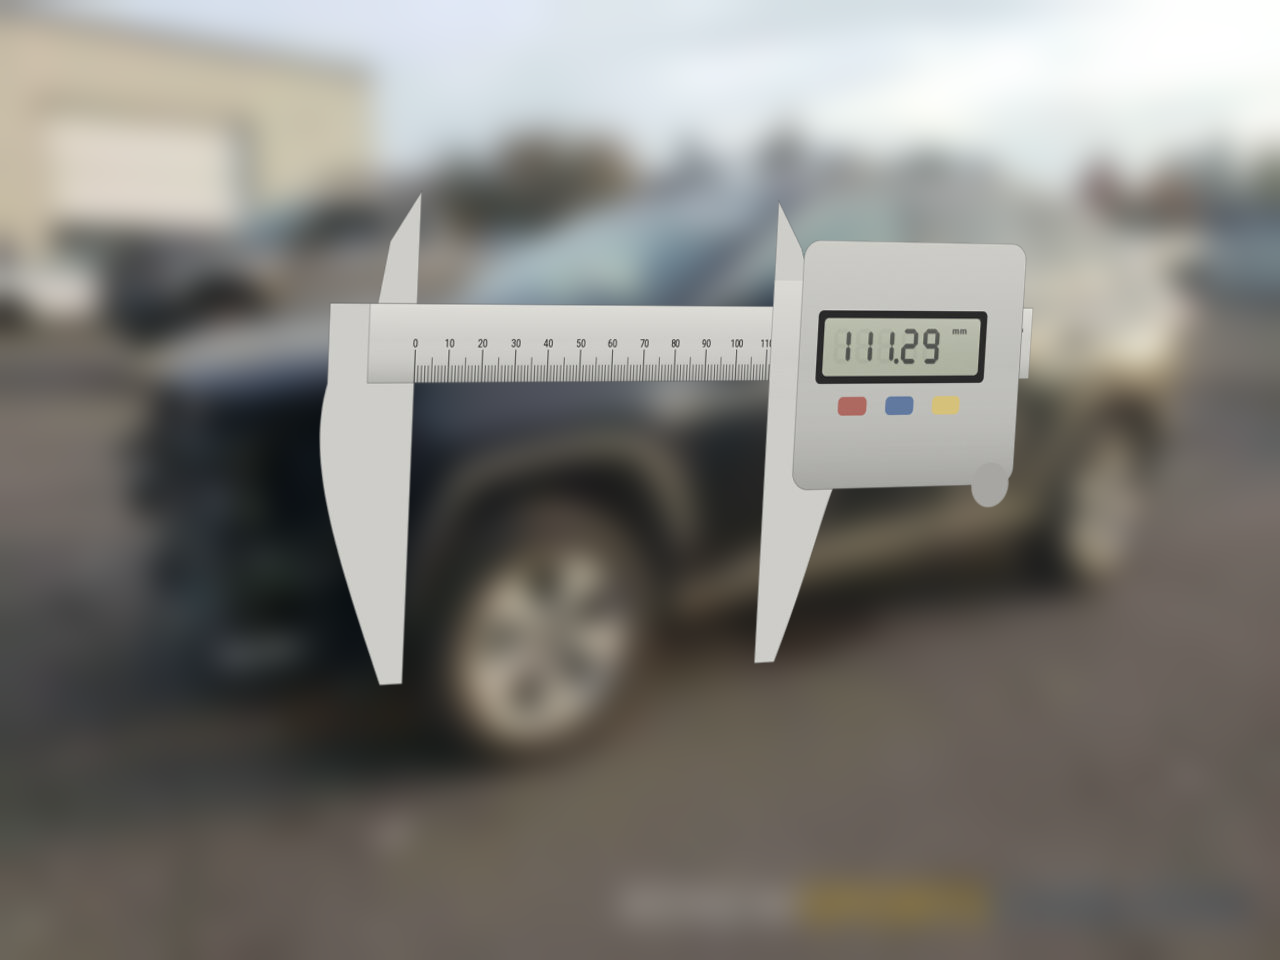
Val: 111.29
